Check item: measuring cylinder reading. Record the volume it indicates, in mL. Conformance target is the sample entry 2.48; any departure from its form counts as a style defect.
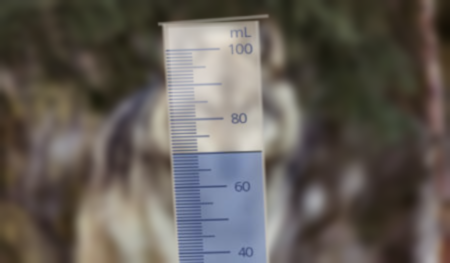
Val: 70
